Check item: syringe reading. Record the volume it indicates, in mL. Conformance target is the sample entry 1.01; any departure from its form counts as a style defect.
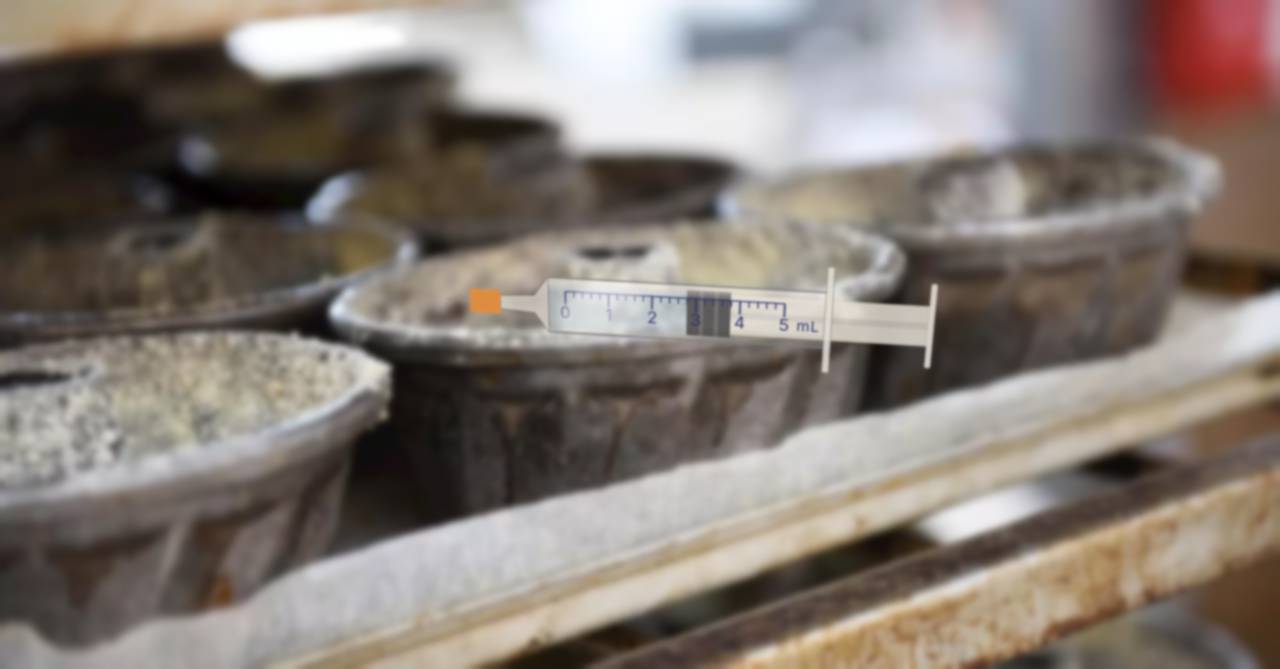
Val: 2.8
